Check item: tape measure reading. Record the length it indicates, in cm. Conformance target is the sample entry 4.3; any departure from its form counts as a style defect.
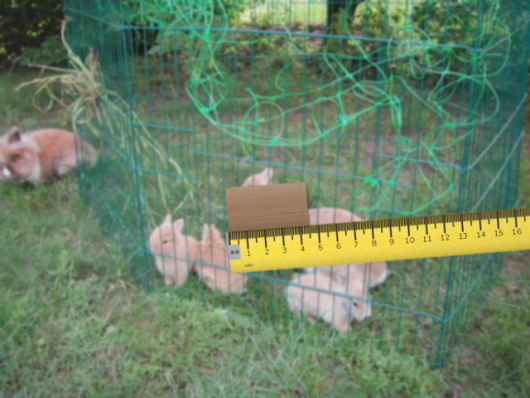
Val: 4.5
